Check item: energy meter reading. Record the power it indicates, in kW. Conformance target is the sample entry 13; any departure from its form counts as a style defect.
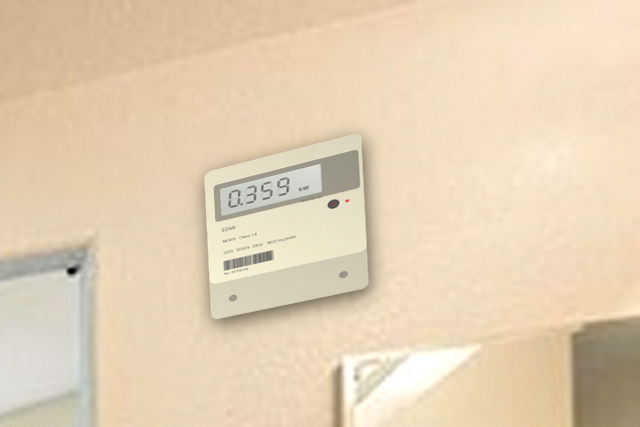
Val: 0.359
